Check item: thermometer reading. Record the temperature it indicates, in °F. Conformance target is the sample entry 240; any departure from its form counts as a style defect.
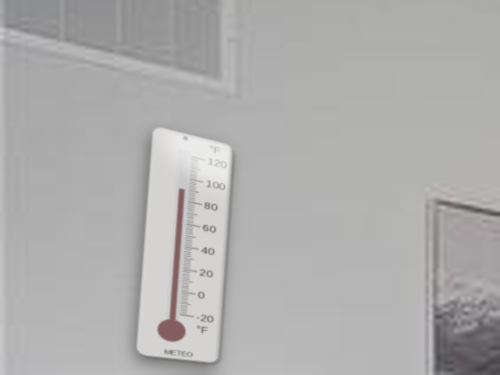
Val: 90
